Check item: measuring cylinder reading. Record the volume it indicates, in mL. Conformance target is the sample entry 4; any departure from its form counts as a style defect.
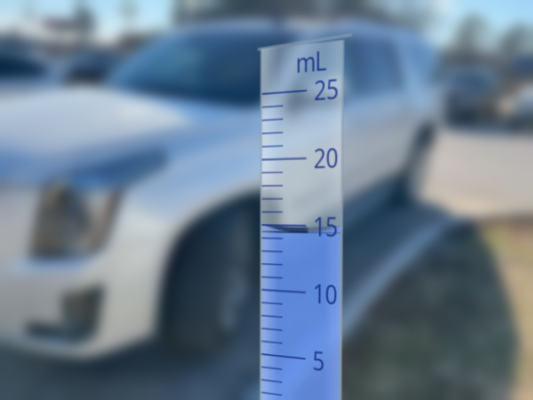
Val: 14.5
